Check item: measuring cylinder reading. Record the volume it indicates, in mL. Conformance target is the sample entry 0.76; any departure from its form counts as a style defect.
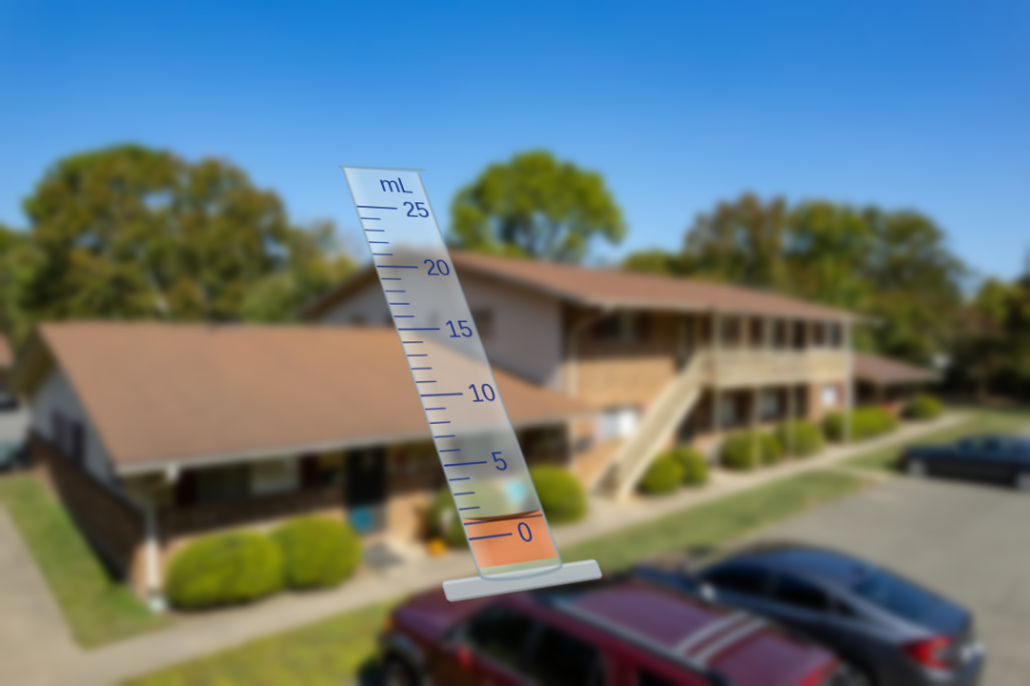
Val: 1
